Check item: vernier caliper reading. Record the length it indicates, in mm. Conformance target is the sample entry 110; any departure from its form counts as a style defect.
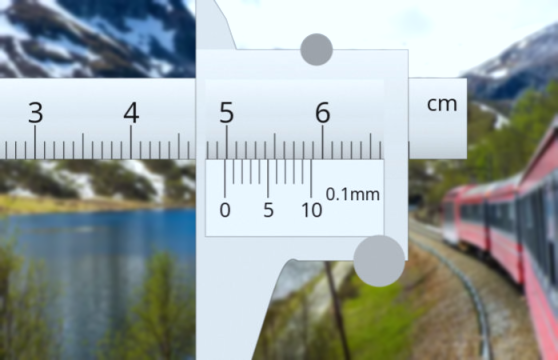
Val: 49.8
